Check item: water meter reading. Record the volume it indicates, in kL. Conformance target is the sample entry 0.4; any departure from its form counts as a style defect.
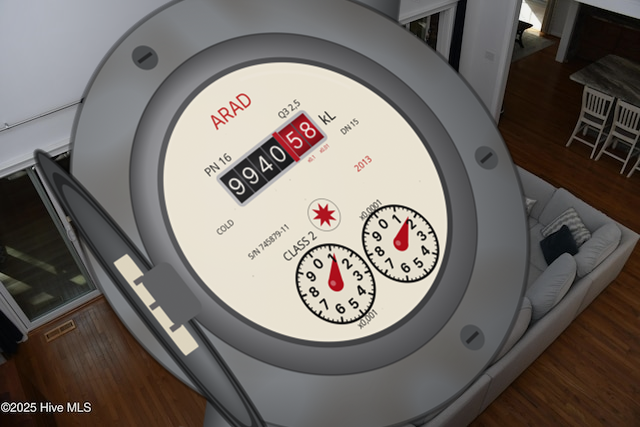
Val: 9940.5811
